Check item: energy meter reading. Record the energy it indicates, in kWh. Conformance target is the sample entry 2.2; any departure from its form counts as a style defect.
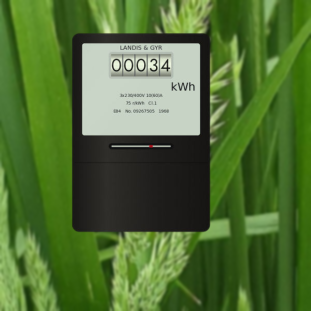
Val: 34
